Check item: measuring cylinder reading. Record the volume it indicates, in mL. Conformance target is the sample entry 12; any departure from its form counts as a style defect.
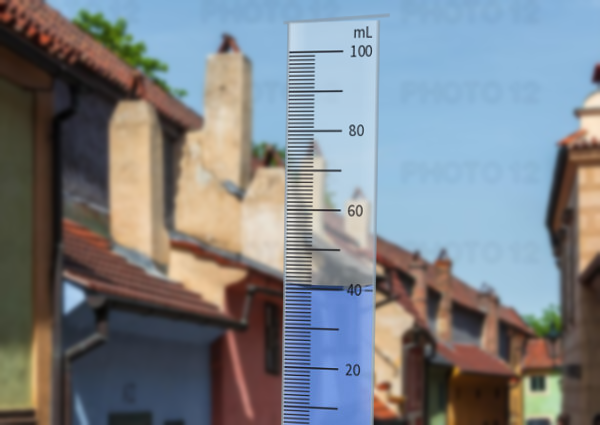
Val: 40
